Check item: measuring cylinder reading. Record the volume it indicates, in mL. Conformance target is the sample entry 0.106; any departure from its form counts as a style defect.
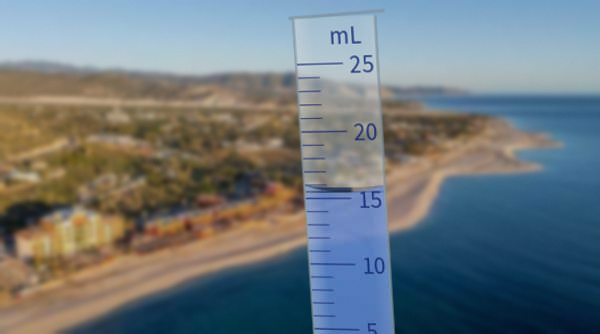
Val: 15.5
